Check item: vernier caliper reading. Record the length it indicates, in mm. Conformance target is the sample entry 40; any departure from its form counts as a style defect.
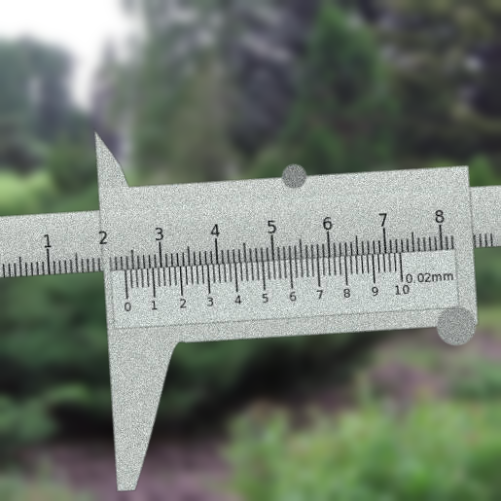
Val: 23.6
